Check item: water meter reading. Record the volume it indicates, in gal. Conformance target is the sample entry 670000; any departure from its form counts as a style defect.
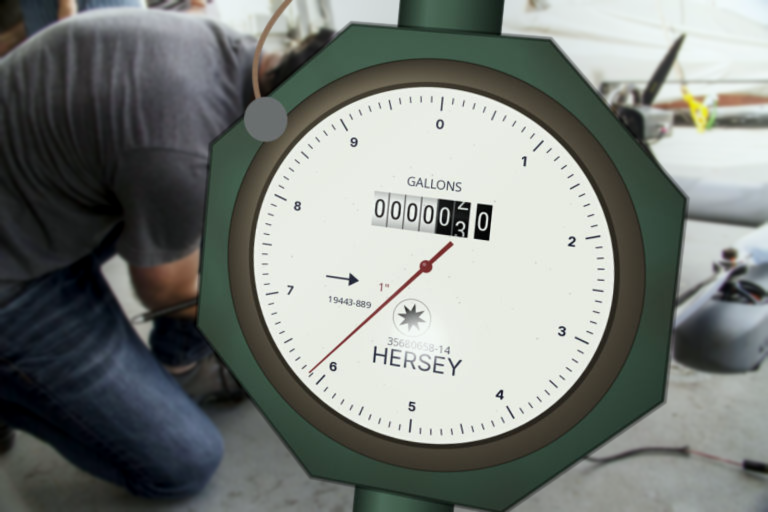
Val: 26.1
